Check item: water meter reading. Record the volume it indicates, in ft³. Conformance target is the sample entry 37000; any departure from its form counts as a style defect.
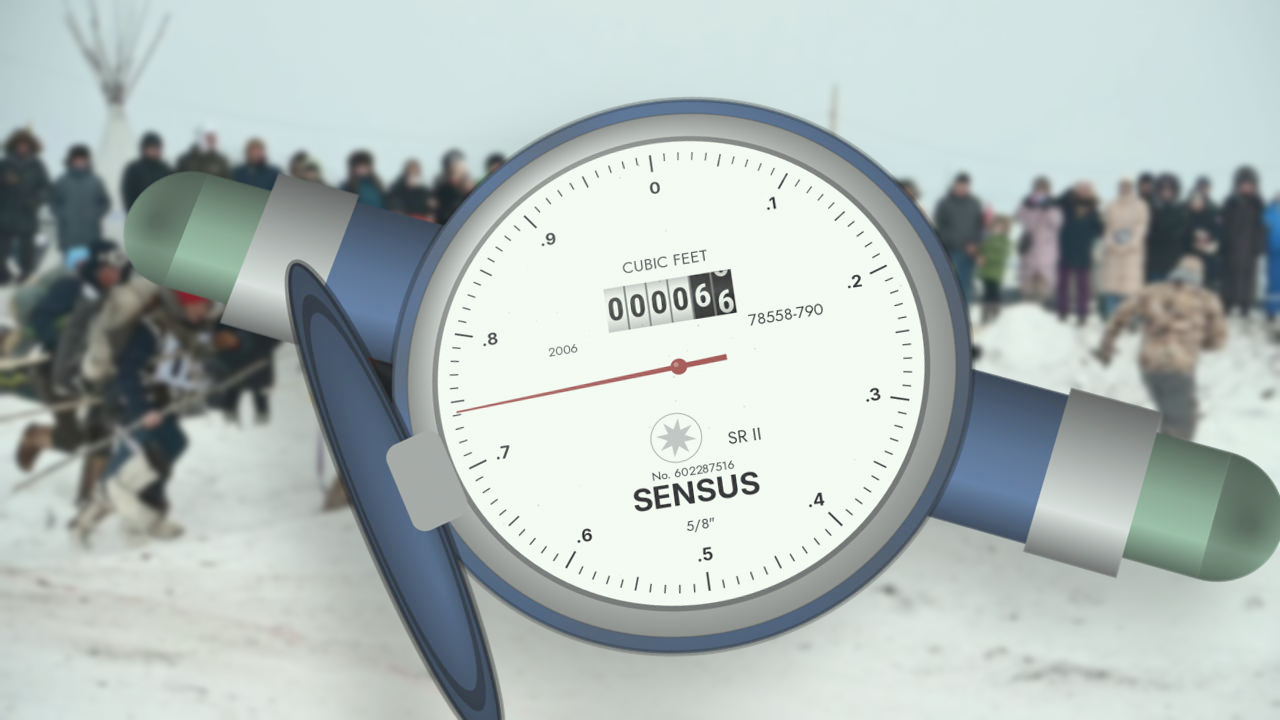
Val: 65.74
